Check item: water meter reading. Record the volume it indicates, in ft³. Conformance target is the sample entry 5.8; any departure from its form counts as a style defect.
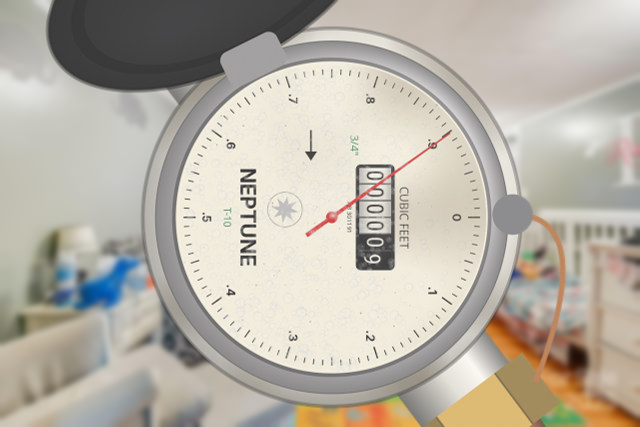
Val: 8.90
